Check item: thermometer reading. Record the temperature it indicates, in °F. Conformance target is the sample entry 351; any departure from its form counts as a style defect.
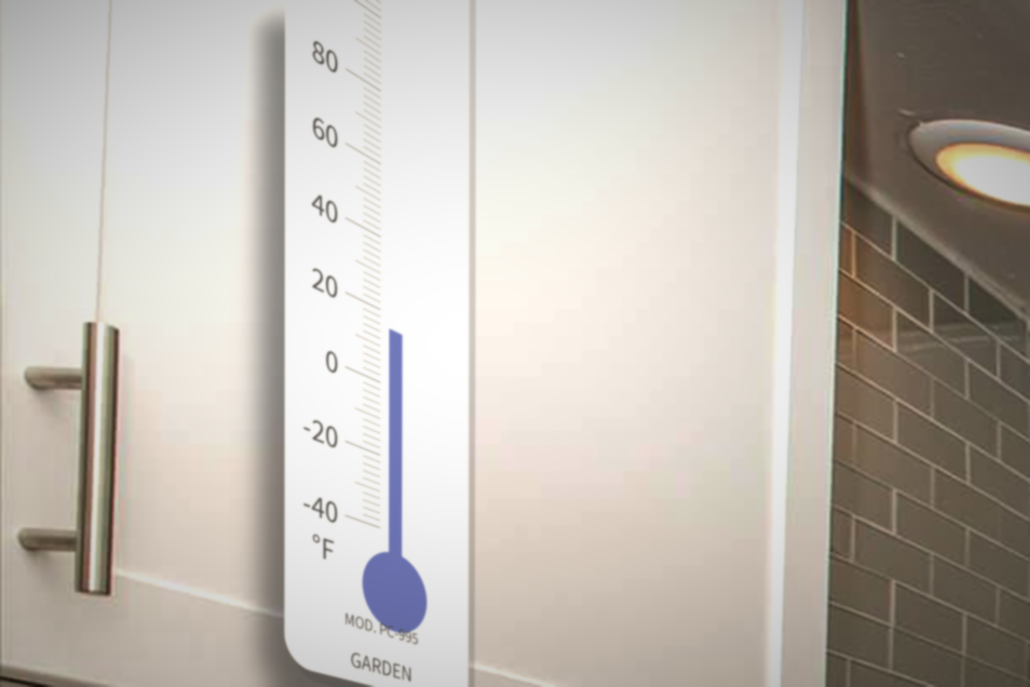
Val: 16
